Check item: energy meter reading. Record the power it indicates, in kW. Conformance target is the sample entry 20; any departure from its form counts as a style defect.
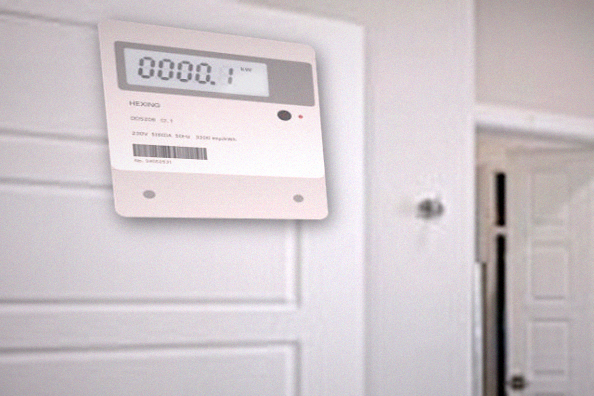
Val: 0.1
